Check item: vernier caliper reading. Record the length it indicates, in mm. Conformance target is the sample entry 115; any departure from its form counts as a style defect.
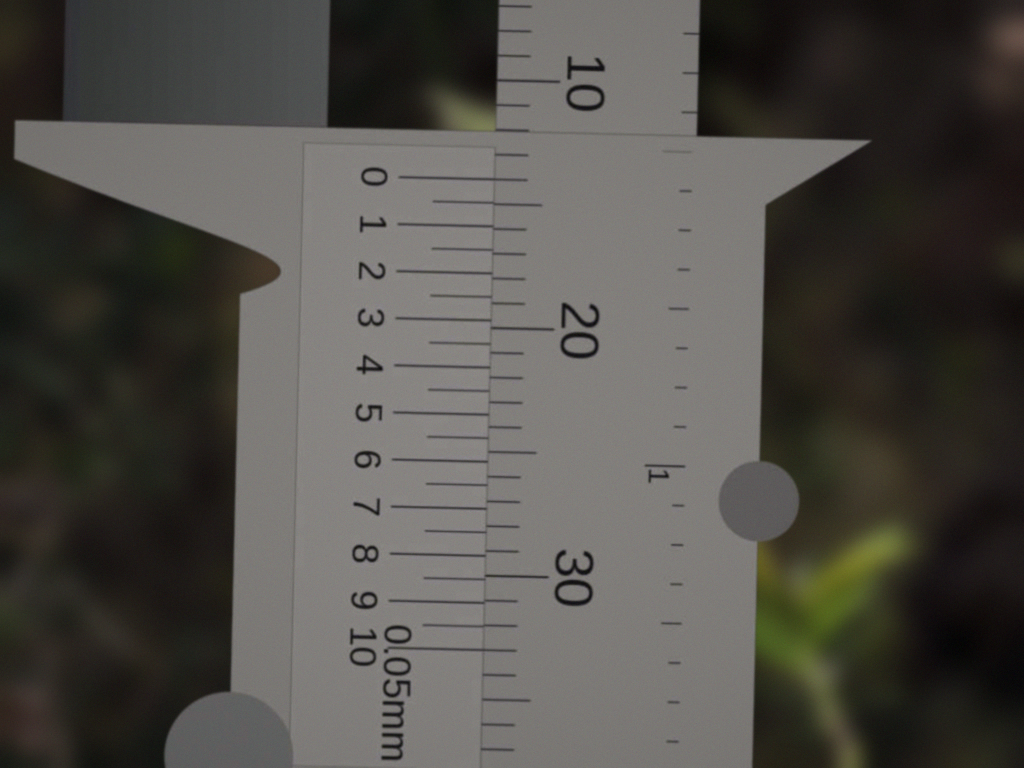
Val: 14.0
